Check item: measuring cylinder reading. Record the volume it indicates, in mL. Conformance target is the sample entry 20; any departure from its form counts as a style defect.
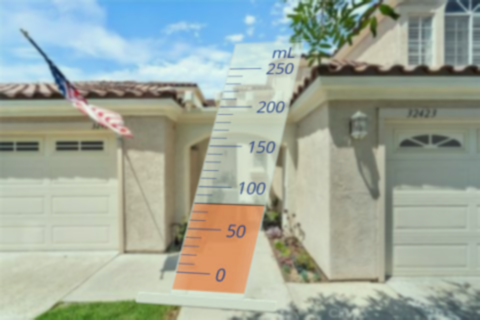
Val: 80
